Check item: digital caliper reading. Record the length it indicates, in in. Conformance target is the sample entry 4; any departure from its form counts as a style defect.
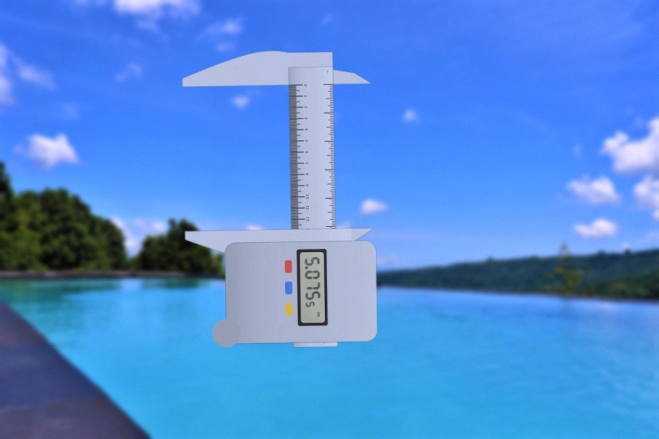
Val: 5.0755
